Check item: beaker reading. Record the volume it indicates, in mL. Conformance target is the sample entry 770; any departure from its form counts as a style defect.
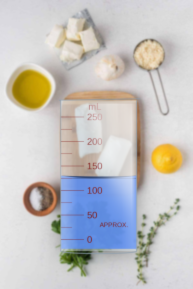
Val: 125
